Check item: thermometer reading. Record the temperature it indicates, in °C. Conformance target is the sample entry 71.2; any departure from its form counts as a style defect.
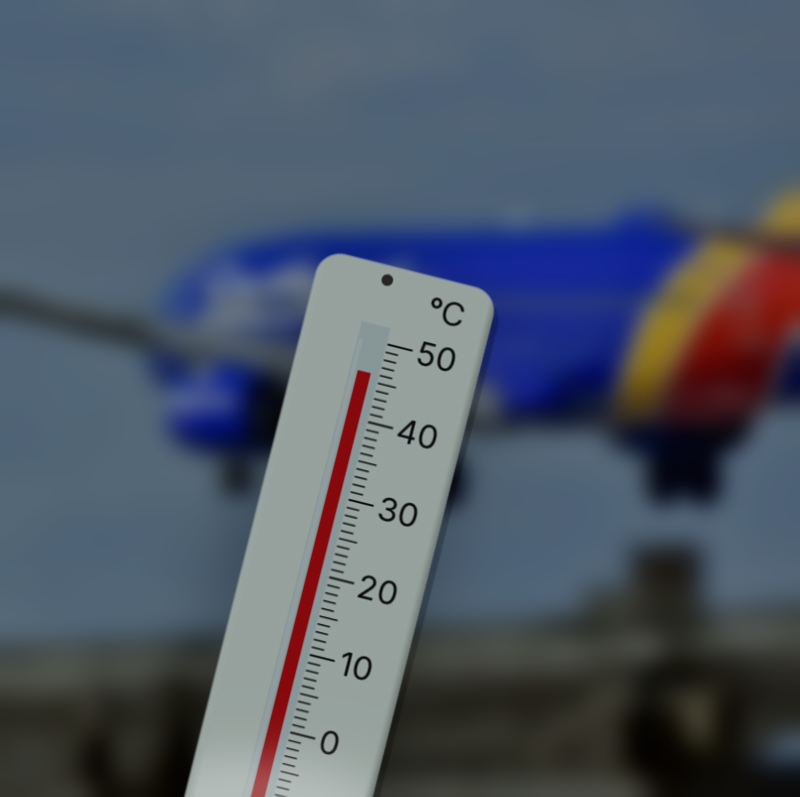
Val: 46
